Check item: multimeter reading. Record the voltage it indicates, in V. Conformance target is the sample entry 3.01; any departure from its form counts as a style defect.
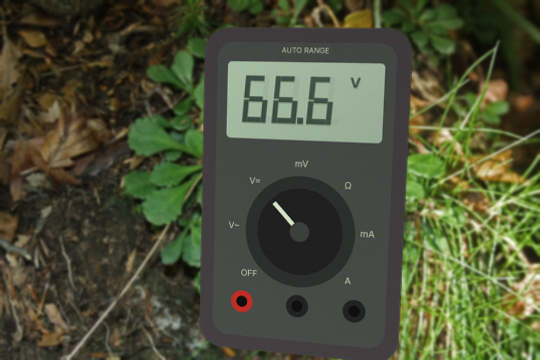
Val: 66.6
